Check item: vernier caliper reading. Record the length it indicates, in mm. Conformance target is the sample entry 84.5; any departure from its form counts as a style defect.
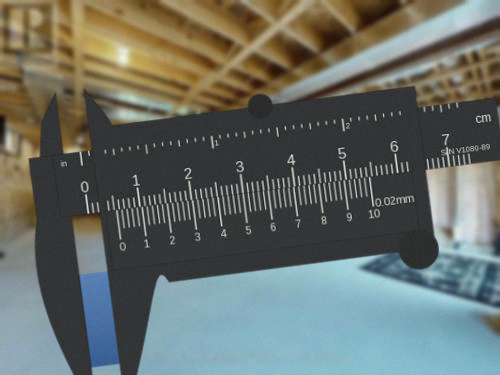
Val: 5.5
